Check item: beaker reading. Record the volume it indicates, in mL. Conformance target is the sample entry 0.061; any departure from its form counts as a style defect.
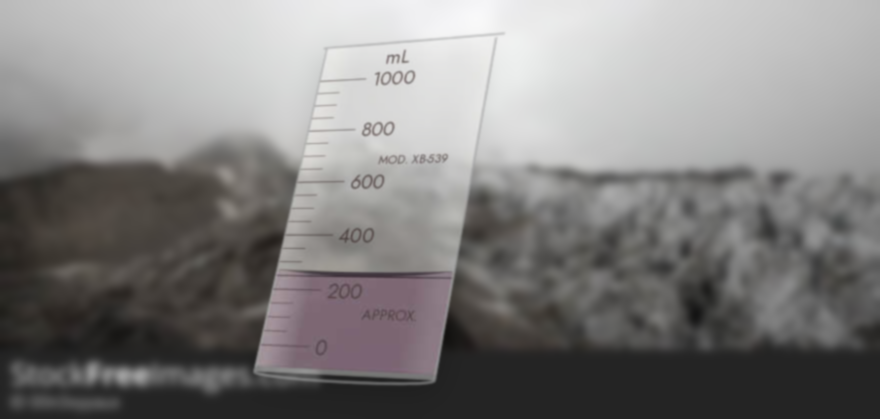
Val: 250
